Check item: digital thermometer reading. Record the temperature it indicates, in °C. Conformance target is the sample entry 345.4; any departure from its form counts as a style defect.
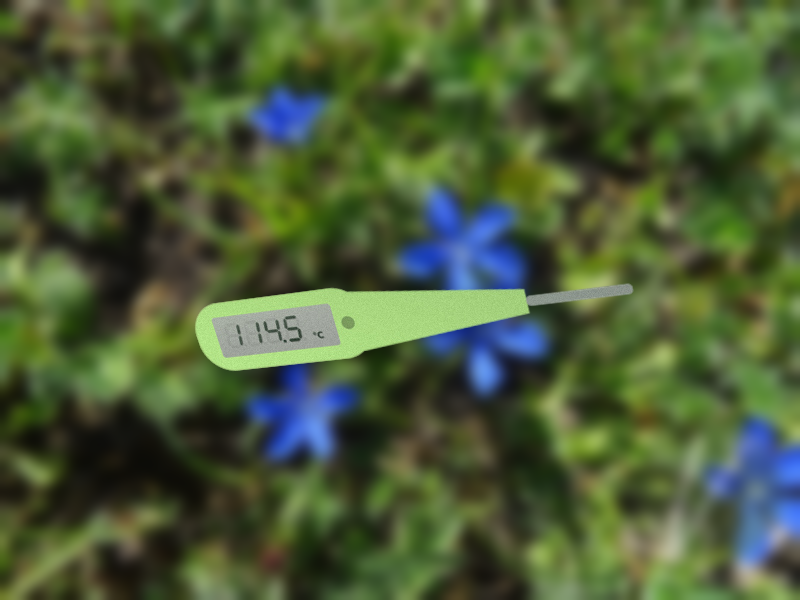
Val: 114.5
